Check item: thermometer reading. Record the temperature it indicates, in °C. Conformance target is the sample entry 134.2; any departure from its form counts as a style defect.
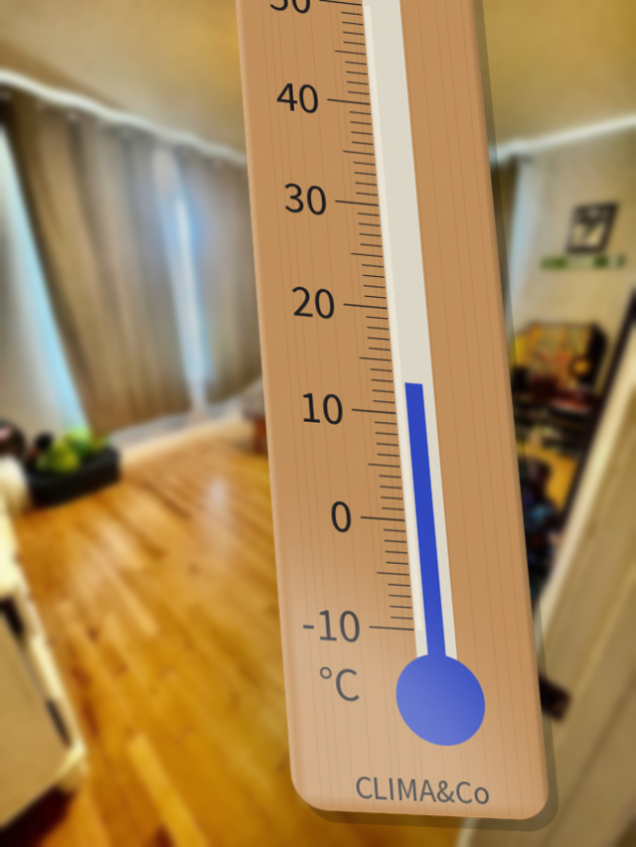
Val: 13
